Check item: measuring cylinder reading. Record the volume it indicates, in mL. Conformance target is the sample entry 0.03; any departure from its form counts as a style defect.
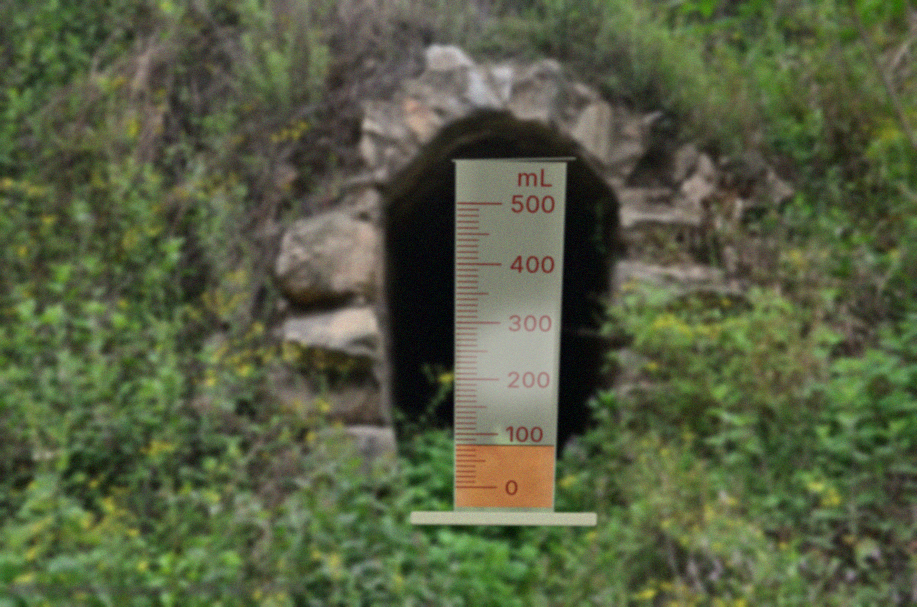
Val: 80
